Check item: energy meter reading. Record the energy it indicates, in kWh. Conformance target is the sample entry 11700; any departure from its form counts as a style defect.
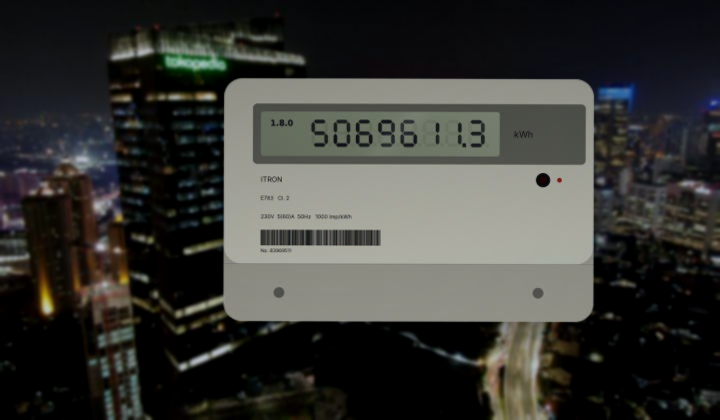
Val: 5069611.3
